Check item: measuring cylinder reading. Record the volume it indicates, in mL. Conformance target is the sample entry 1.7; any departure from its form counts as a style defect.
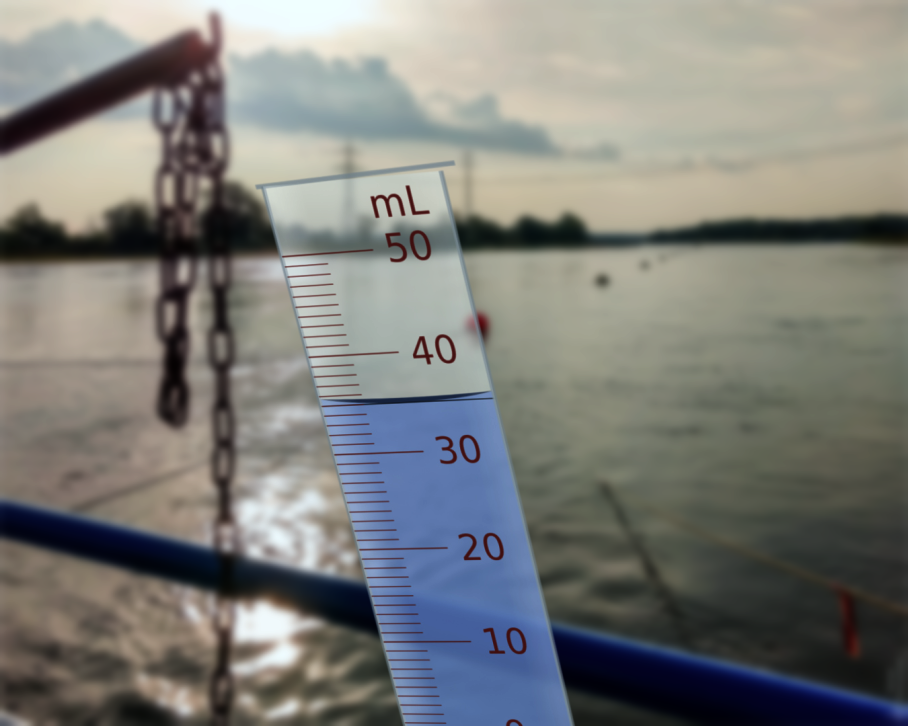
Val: 35
